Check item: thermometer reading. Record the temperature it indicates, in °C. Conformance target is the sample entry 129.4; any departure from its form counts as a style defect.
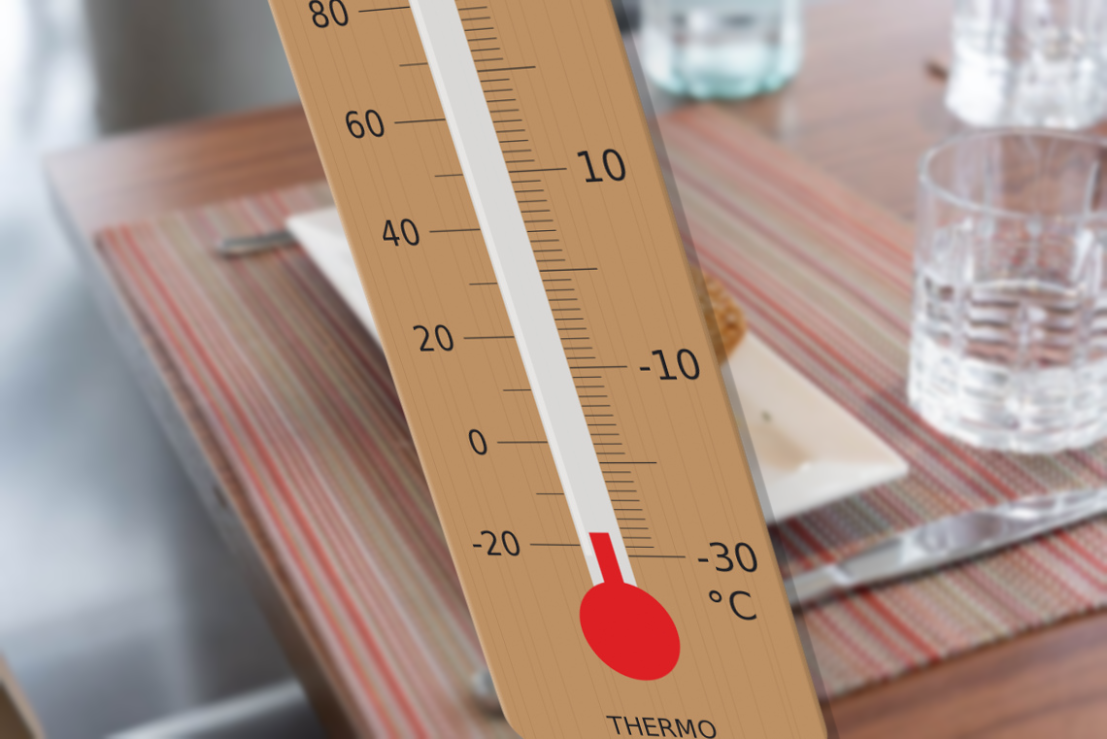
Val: -27.5
